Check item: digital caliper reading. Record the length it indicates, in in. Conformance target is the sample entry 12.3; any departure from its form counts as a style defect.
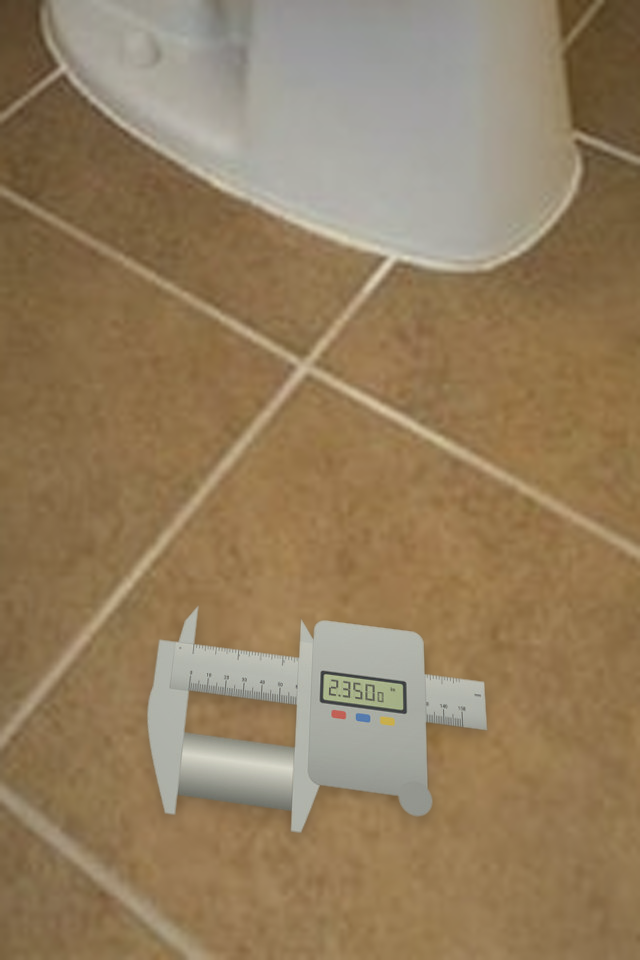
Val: 2.3500
